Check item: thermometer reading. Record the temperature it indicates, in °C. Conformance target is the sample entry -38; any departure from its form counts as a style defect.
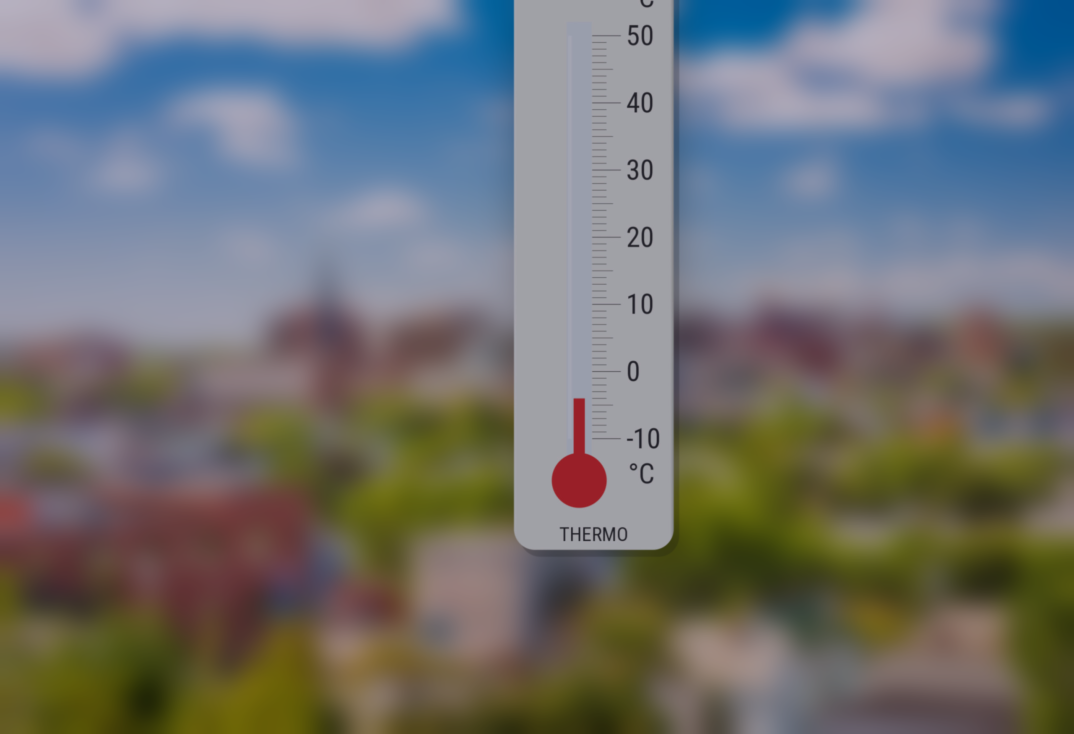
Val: -4
